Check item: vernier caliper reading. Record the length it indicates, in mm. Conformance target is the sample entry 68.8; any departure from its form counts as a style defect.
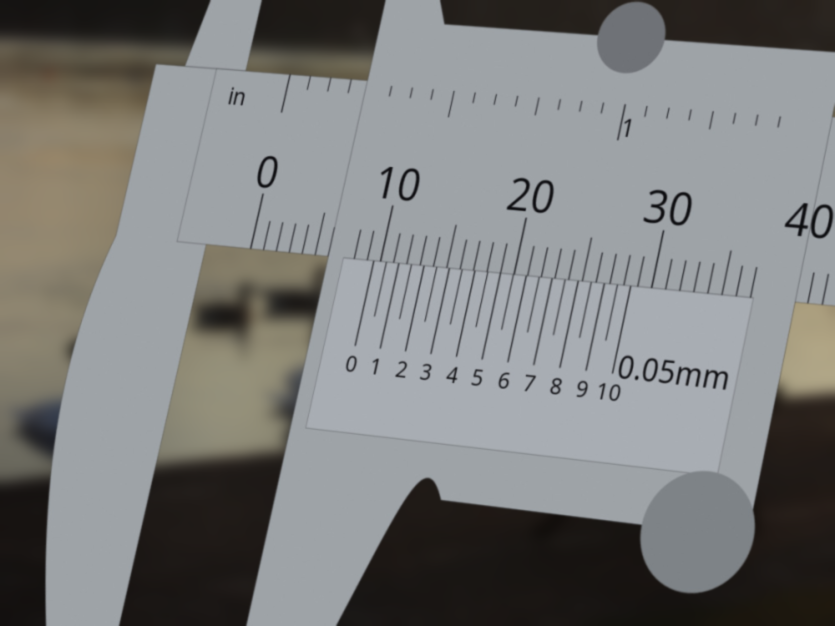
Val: 9.5
